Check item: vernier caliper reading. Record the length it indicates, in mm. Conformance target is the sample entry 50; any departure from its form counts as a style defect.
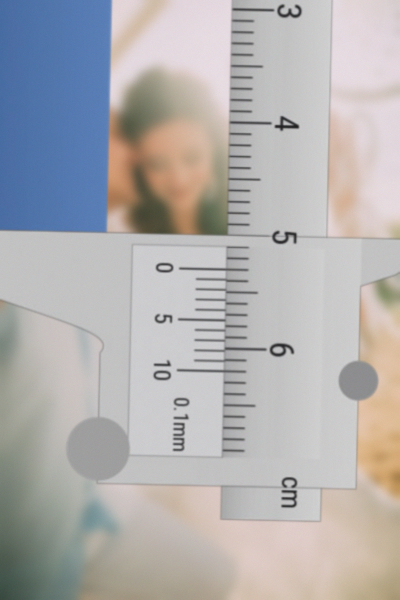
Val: 53.0
